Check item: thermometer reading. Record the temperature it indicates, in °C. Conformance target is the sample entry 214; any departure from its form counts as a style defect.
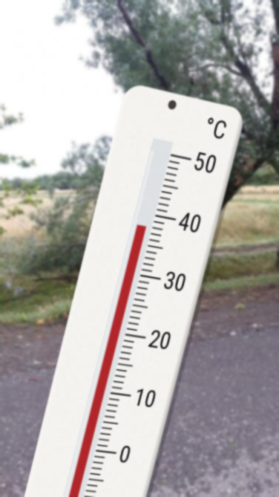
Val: 38
